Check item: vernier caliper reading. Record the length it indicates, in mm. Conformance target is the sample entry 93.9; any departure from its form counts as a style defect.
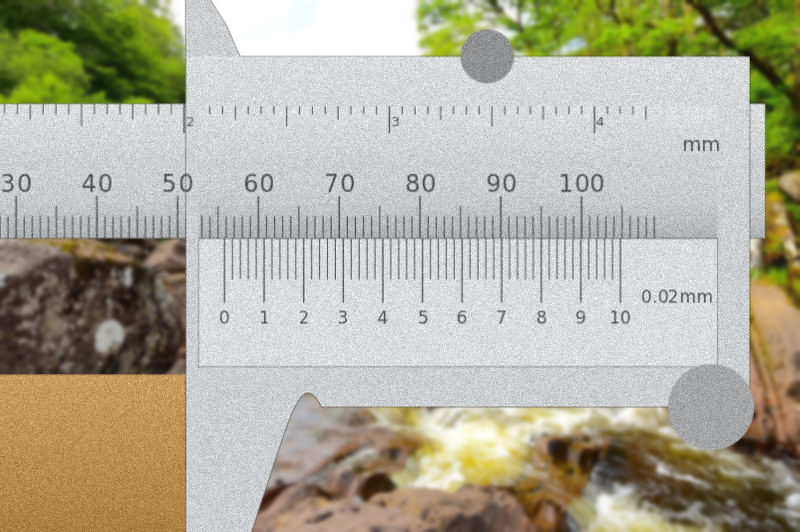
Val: 55.8
